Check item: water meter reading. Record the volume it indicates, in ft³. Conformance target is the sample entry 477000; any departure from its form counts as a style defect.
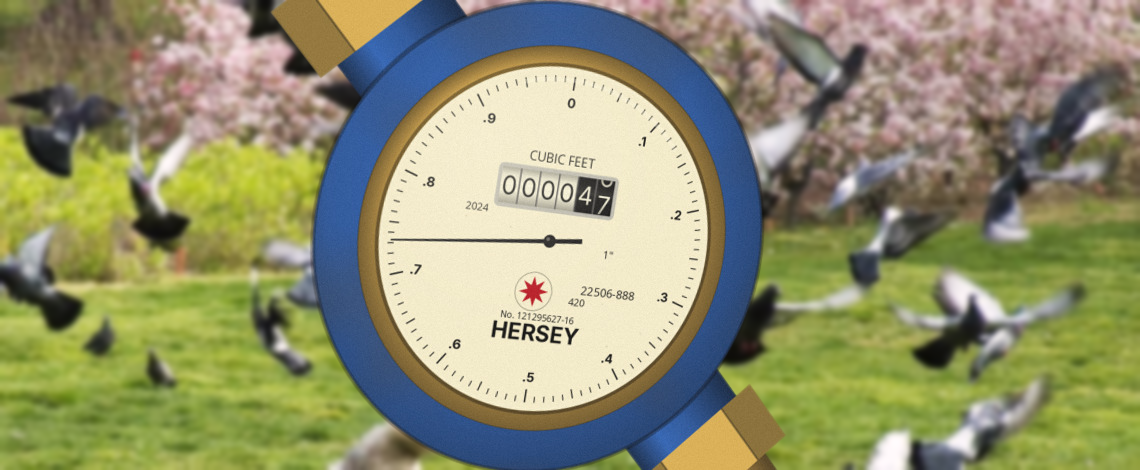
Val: 46.73
